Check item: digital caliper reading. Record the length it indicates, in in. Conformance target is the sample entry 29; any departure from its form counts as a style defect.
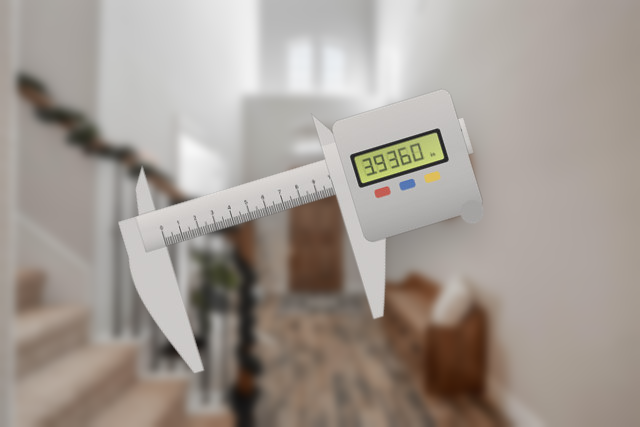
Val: 3.9360
